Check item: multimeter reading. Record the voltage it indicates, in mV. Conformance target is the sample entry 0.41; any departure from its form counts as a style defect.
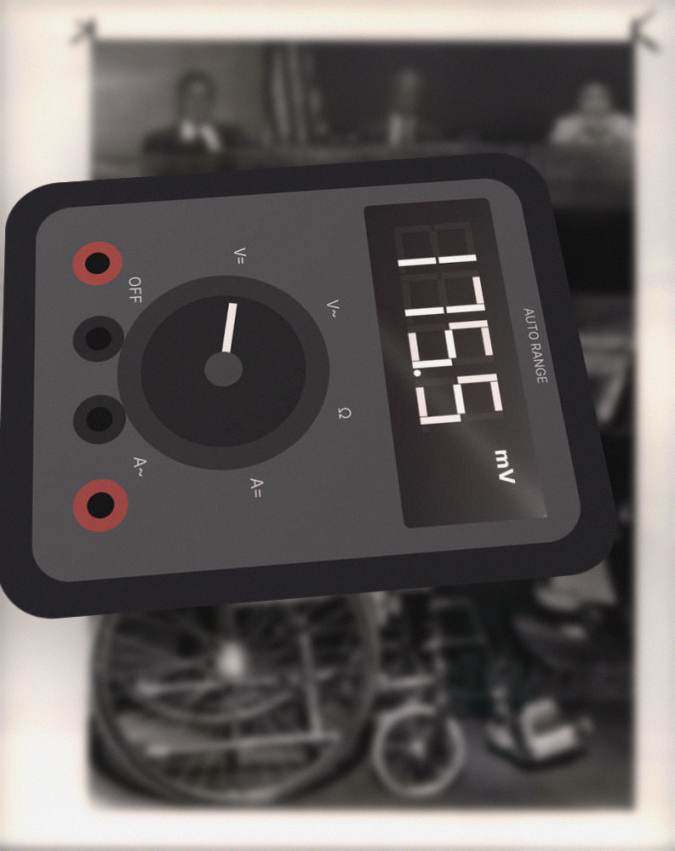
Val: 175.5
